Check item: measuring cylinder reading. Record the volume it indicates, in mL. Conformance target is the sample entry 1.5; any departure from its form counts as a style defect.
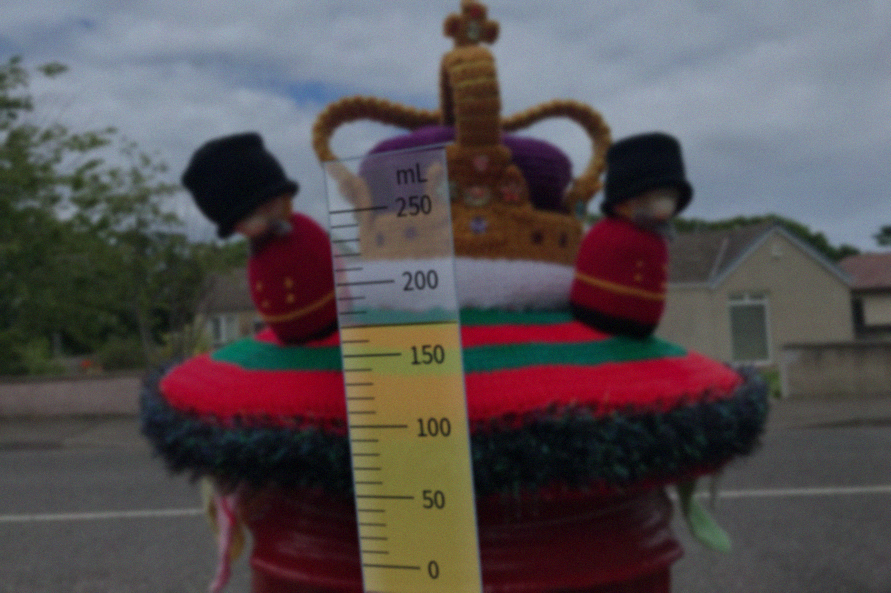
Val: 170
